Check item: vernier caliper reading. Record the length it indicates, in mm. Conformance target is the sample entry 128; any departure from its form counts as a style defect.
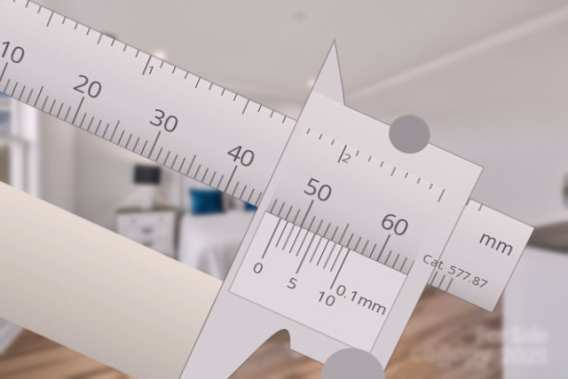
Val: 47.4
